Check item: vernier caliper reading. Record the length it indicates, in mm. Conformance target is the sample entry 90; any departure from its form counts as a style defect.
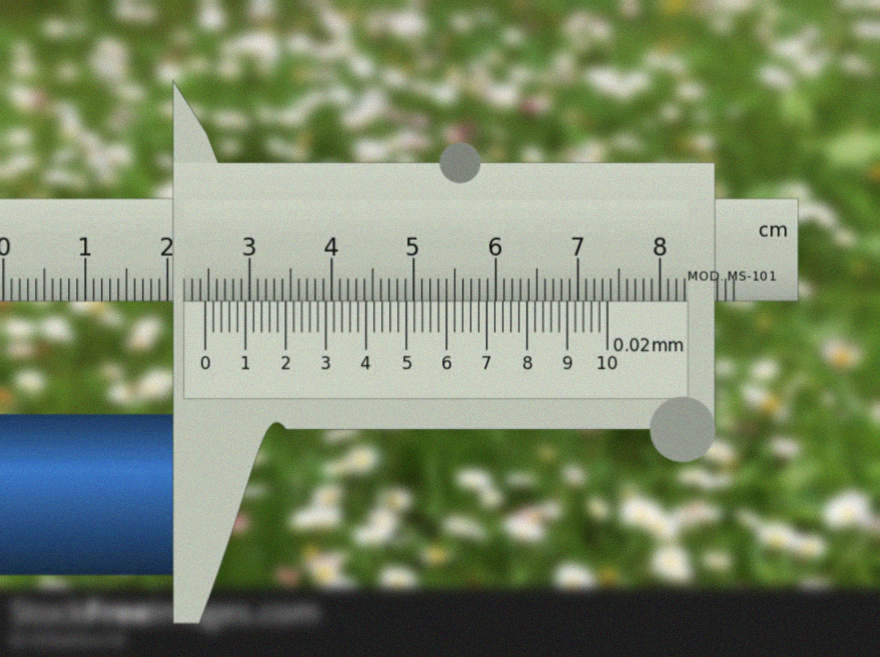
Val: 24.6
